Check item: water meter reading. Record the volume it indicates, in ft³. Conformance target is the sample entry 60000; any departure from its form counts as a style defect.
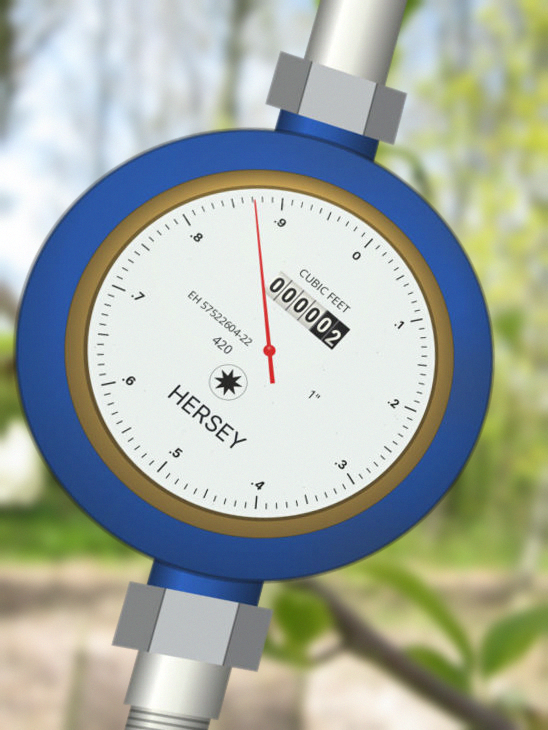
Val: 1.87
